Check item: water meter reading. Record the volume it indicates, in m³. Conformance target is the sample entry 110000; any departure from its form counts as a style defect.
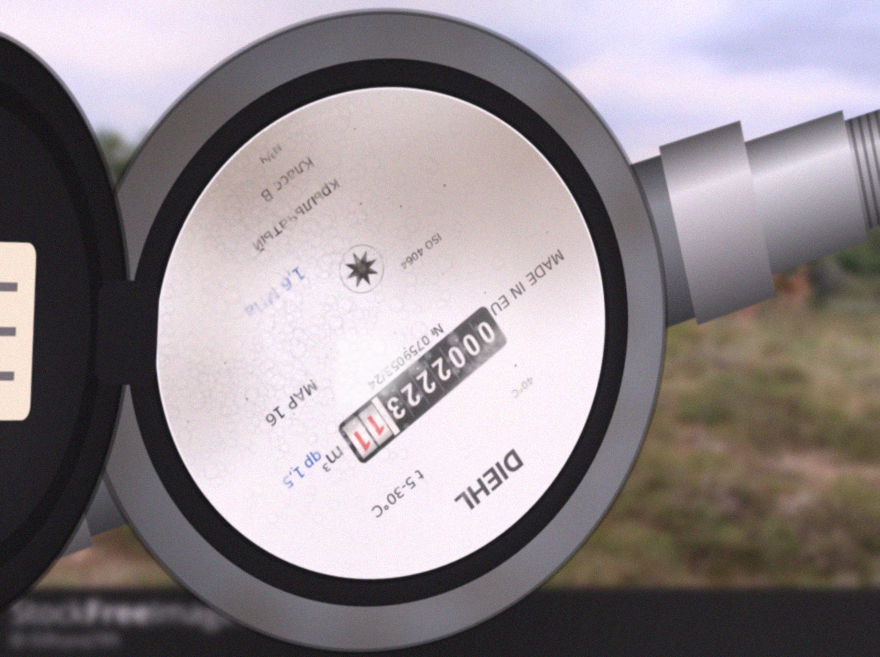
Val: 2223.11
